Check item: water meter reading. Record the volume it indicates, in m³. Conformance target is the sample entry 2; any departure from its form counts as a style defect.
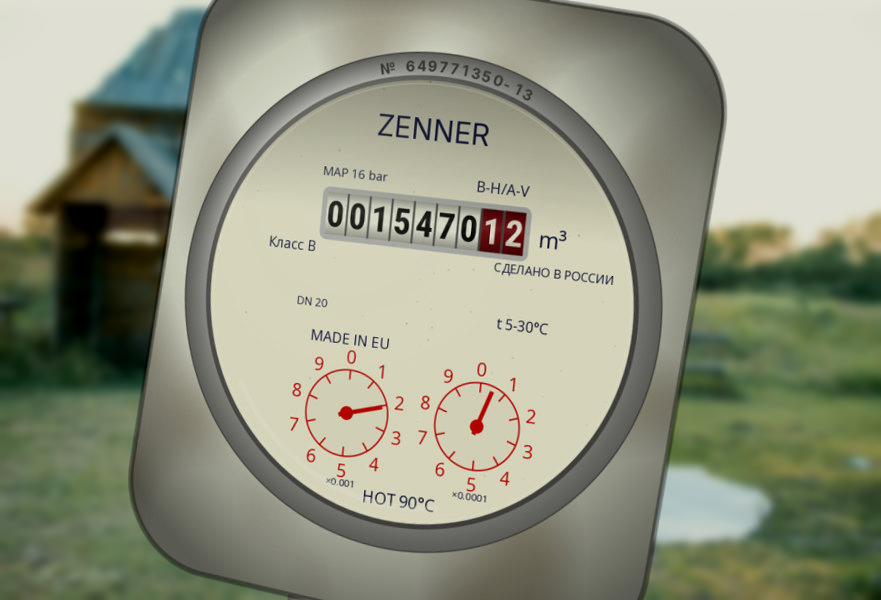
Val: 15470.1220
